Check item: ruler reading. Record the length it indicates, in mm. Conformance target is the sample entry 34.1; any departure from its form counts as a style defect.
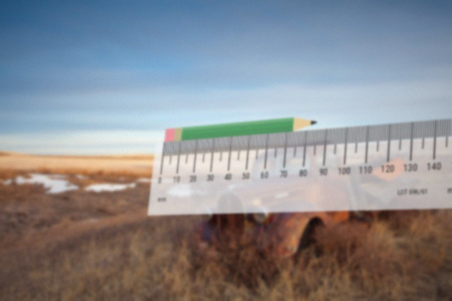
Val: 85
